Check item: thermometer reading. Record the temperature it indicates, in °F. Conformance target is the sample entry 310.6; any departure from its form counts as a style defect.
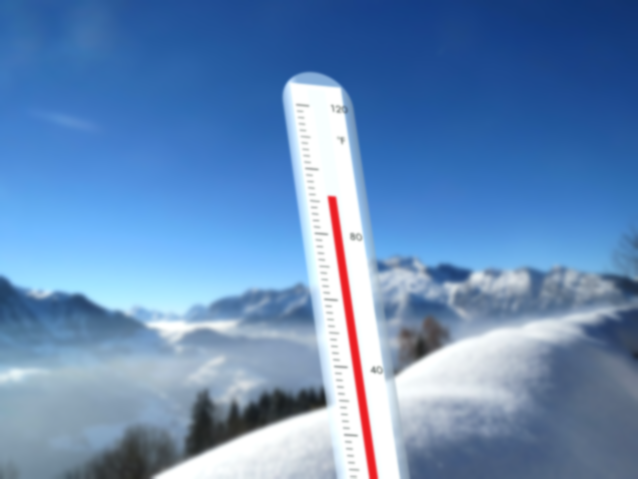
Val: 92
